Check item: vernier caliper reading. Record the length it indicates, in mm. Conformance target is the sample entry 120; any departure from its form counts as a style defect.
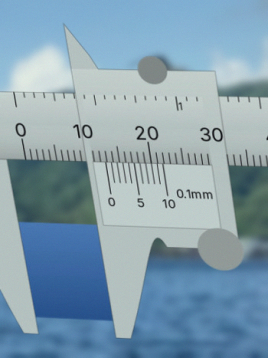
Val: 12.8
